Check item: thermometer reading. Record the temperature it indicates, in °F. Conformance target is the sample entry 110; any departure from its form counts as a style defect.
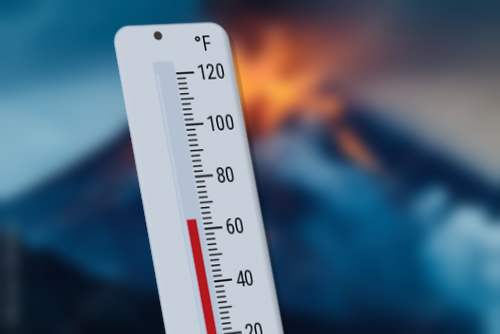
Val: 64
